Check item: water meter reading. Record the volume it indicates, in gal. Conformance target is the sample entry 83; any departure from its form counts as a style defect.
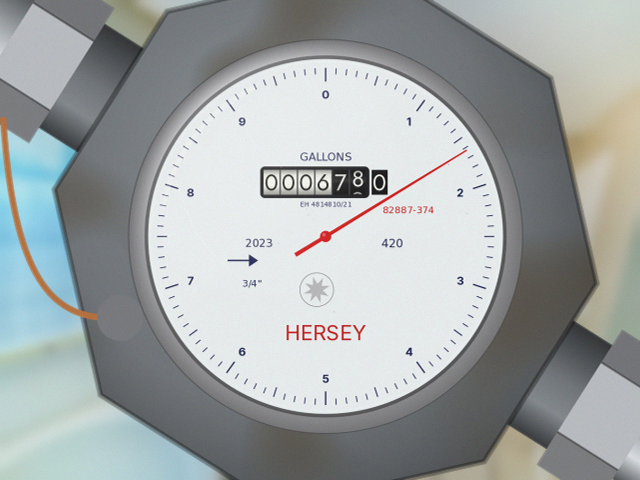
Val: 6781.6
